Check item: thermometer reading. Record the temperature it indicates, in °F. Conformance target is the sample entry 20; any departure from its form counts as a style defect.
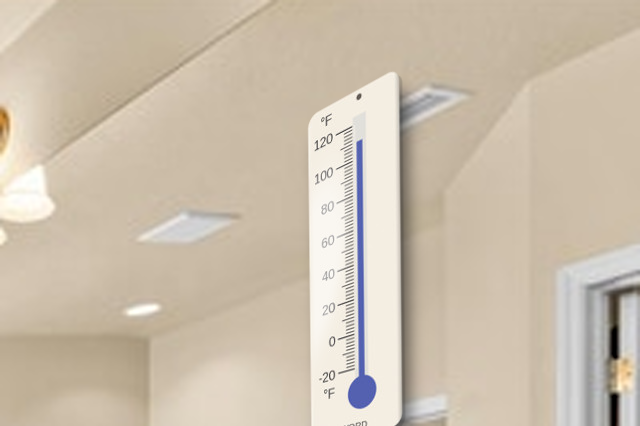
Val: 110
